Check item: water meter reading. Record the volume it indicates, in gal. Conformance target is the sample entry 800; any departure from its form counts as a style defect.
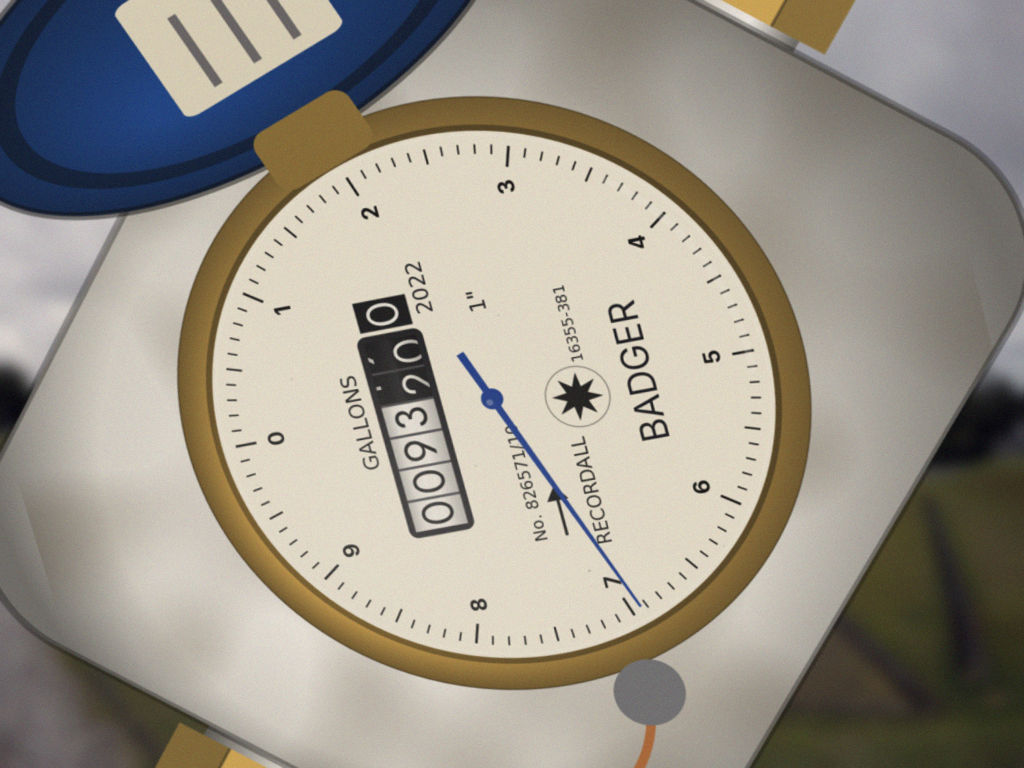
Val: 93196.9
